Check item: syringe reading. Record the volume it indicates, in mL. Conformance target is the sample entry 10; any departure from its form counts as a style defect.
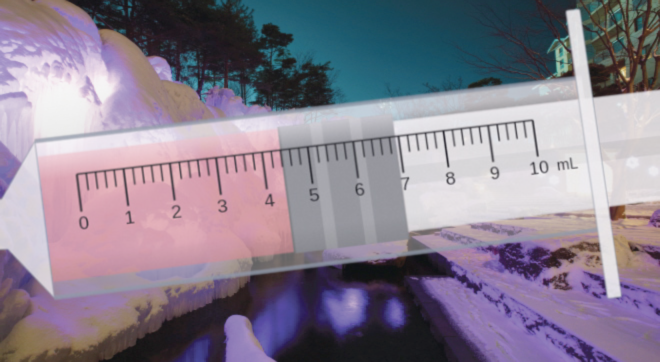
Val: 4.4
